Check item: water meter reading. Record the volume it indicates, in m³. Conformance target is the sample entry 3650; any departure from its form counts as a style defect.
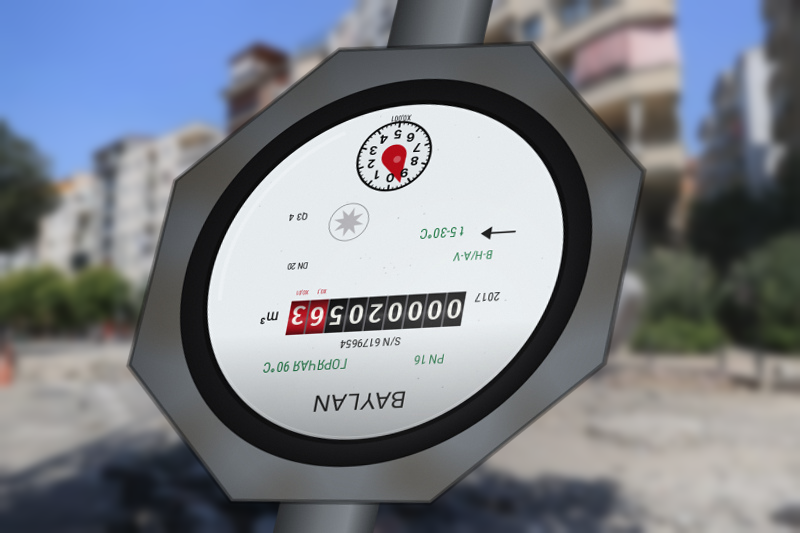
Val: 205.629
